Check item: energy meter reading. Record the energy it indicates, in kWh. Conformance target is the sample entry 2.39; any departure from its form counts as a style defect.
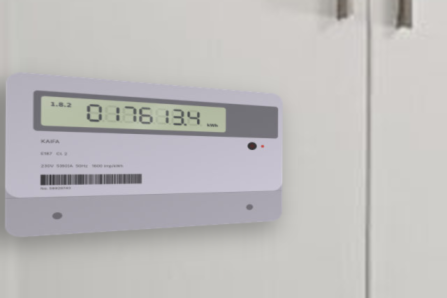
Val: 17613.4
